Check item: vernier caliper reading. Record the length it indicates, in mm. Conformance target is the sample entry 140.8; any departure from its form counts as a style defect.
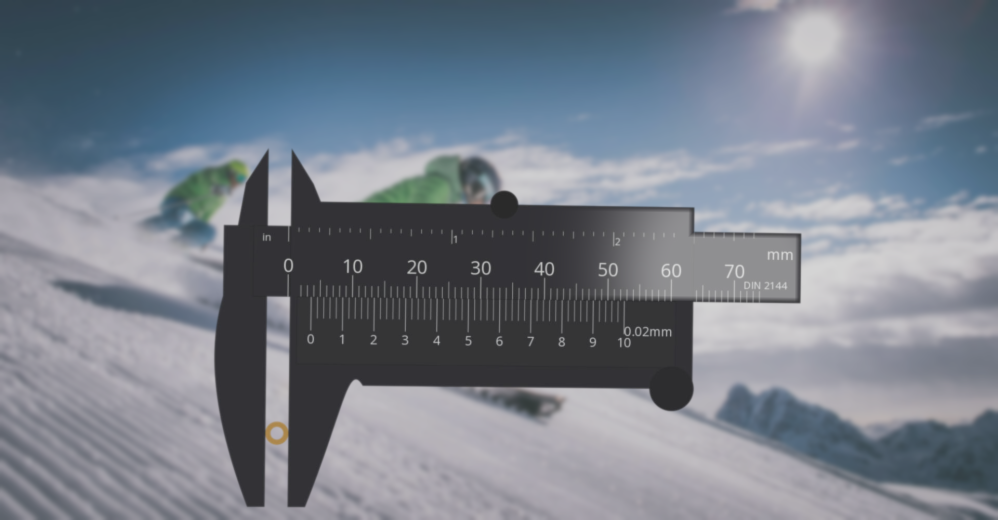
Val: 3.6
